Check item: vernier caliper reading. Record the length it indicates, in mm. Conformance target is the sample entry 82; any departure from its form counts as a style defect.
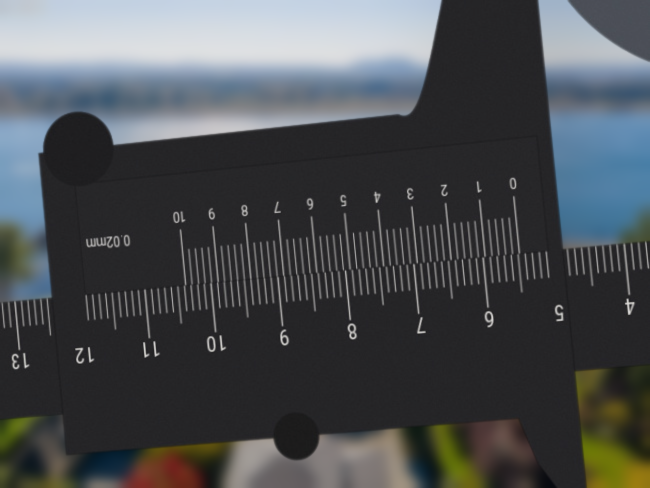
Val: 54.8
